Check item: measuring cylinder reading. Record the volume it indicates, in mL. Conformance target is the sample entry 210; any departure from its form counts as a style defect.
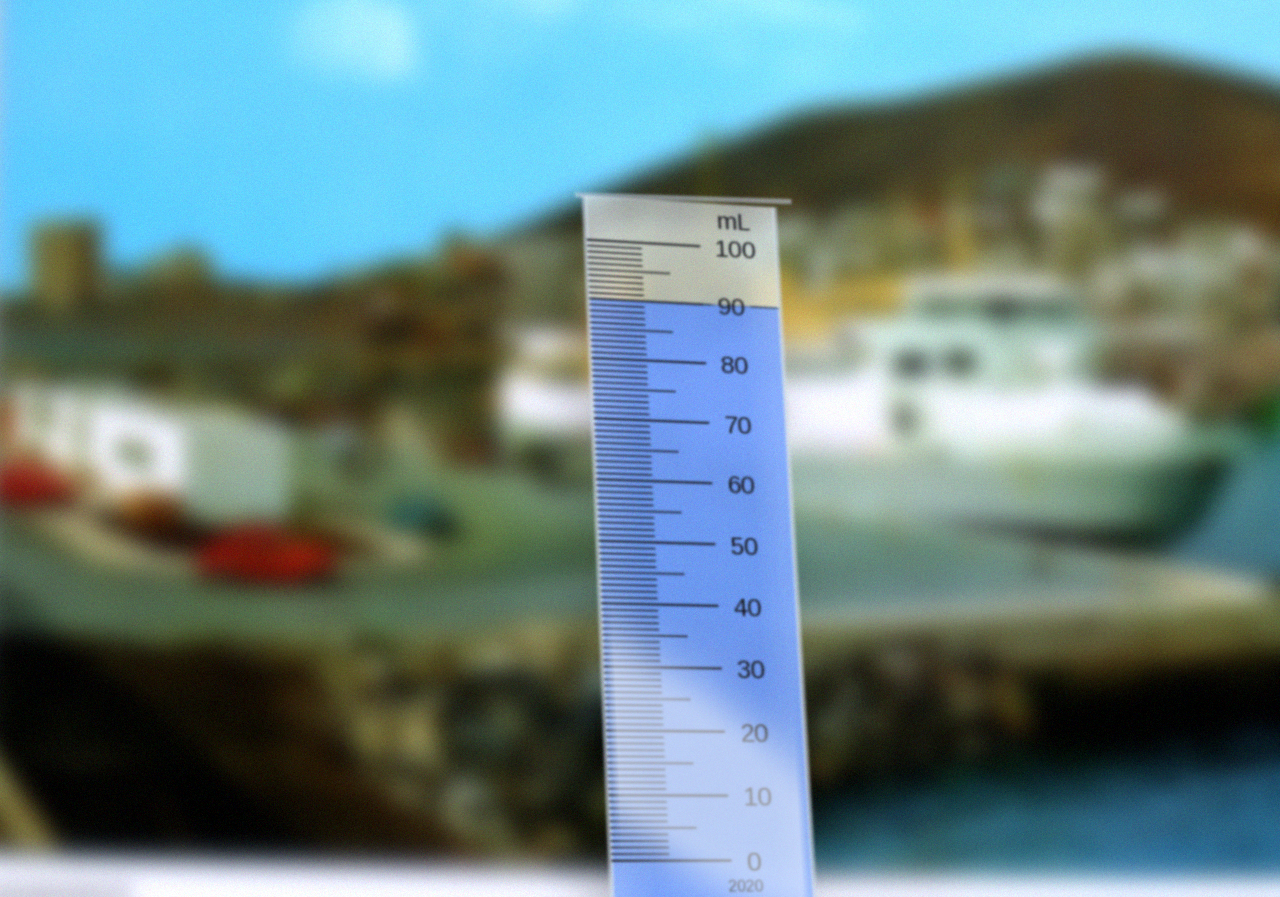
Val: 90
